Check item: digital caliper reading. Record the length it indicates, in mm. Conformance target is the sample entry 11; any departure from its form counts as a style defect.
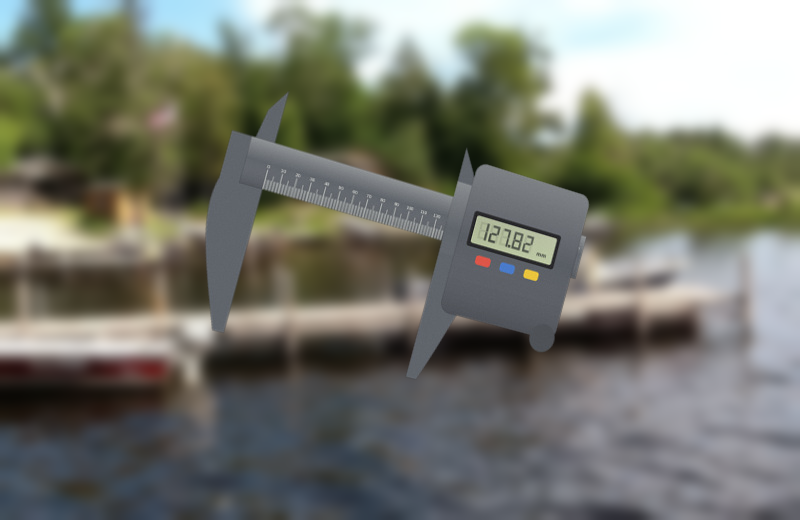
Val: 127.82
